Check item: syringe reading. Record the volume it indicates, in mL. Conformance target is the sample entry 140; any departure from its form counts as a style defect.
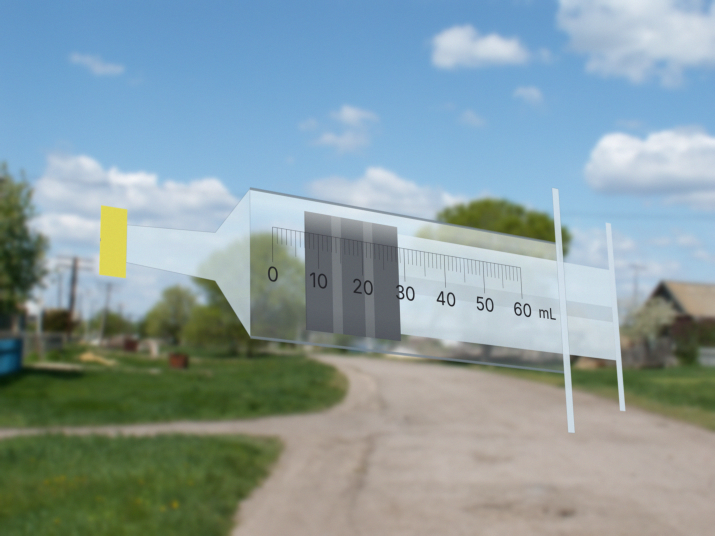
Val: 7
